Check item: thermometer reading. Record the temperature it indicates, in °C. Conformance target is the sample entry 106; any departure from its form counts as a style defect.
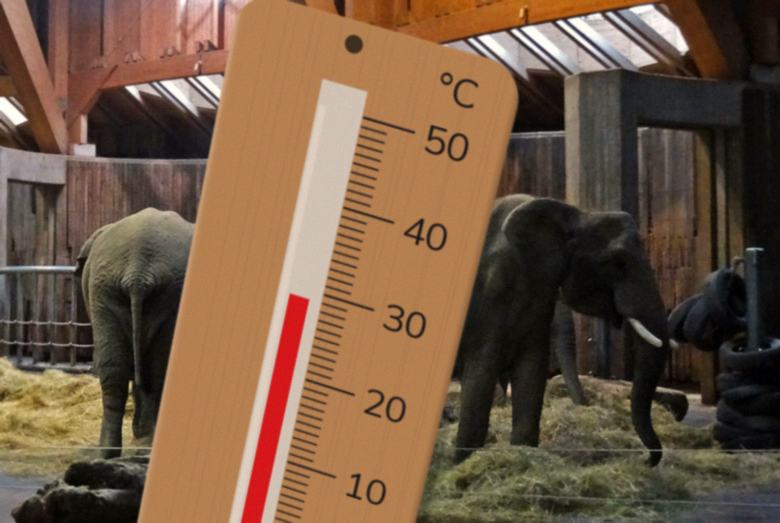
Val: 29
